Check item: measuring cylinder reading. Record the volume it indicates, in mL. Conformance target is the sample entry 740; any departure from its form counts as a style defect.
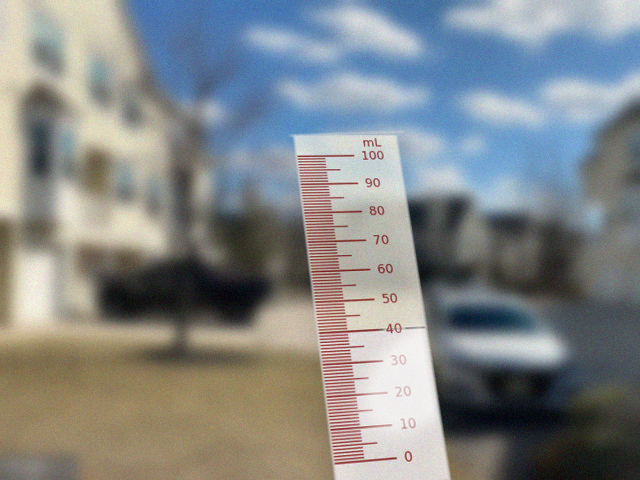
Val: 40
